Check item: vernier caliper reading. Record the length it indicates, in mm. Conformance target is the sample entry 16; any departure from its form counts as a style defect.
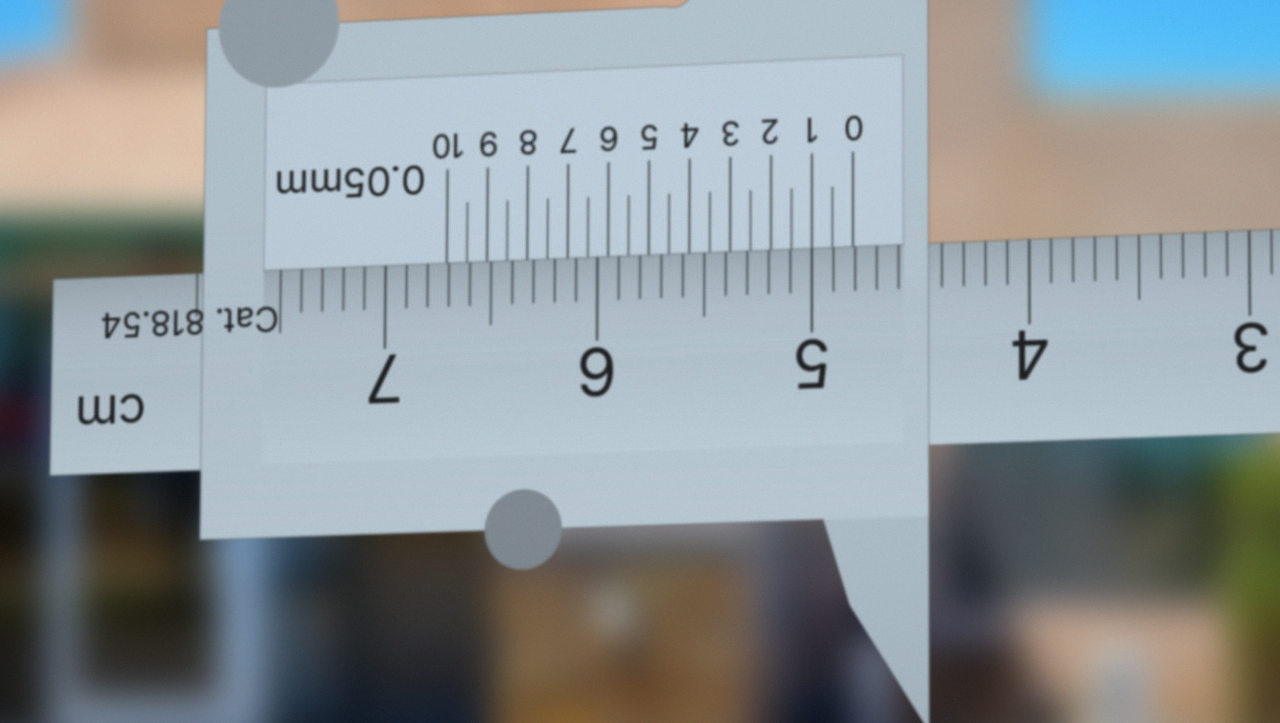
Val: 48.1
